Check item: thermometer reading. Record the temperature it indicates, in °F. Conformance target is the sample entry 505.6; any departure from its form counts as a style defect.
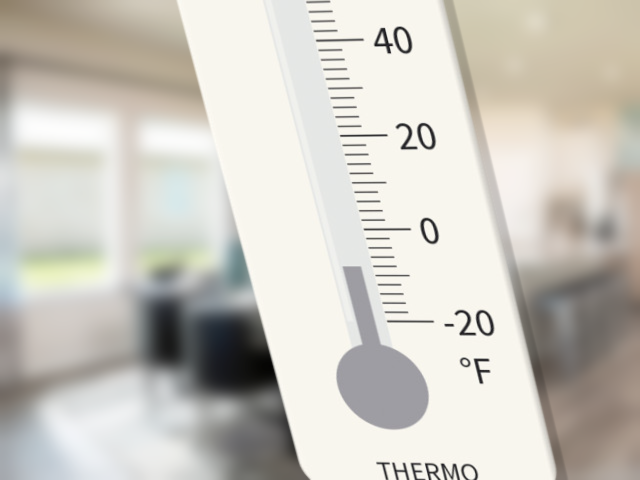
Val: -8
